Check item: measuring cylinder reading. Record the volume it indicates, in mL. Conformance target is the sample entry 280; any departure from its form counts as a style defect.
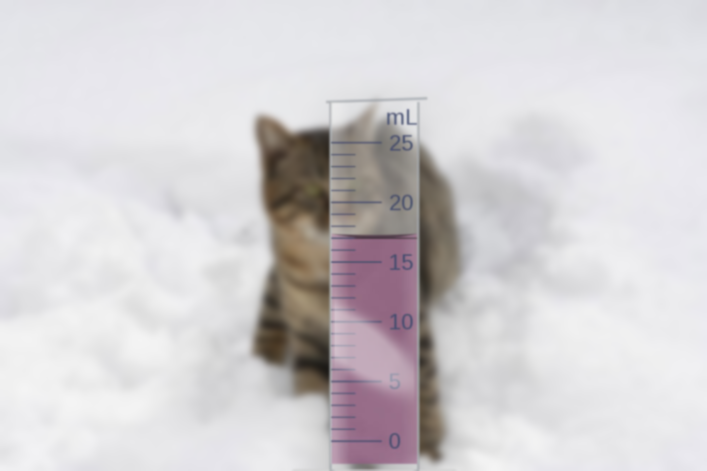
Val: 17
